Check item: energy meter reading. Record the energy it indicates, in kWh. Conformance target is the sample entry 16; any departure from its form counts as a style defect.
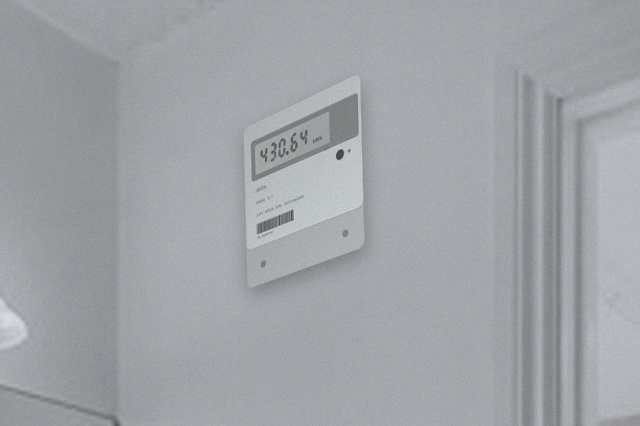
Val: 430.64
